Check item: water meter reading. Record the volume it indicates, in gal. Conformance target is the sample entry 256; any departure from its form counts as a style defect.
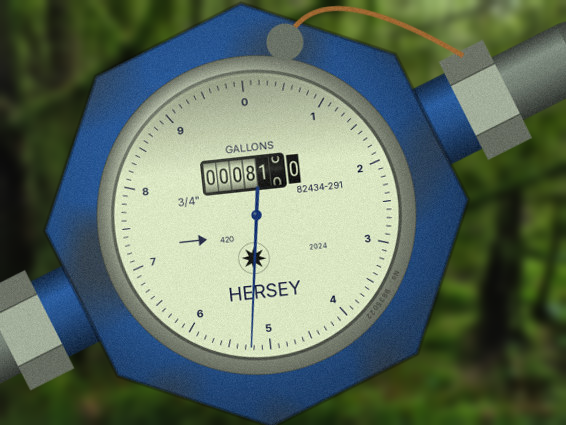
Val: 8185.2
